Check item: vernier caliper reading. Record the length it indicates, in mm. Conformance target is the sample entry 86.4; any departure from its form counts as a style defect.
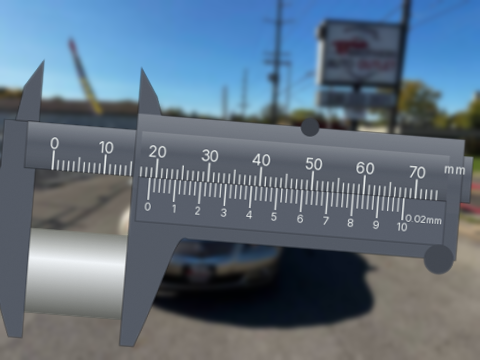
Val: 18.8
